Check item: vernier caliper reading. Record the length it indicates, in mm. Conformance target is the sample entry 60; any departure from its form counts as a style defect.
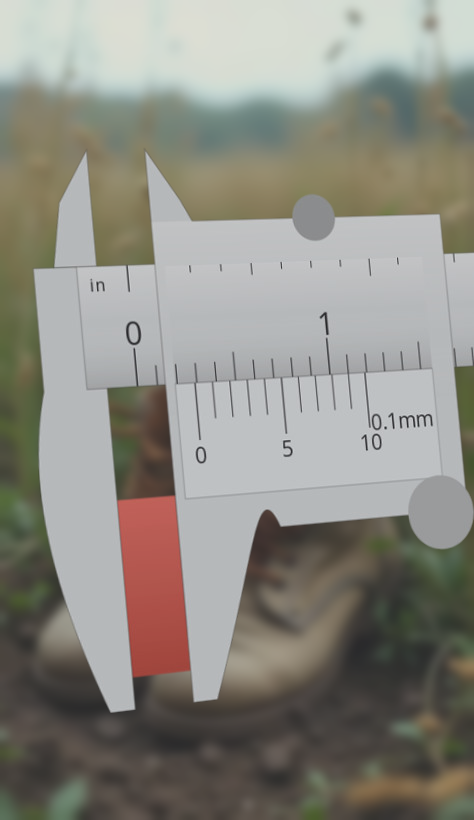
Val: 2.9
